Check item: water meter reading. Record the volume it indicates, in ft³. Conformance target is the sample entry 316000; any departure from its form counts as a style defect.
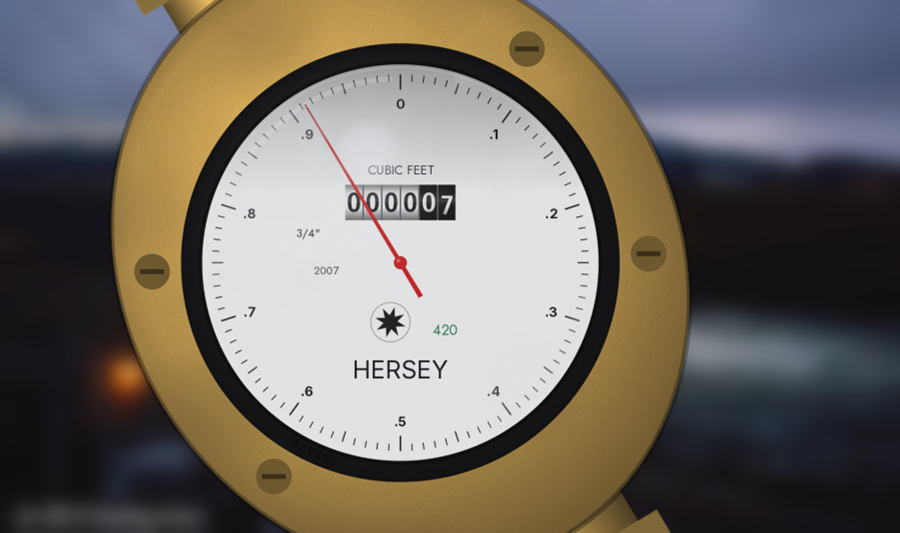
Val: 6.91
